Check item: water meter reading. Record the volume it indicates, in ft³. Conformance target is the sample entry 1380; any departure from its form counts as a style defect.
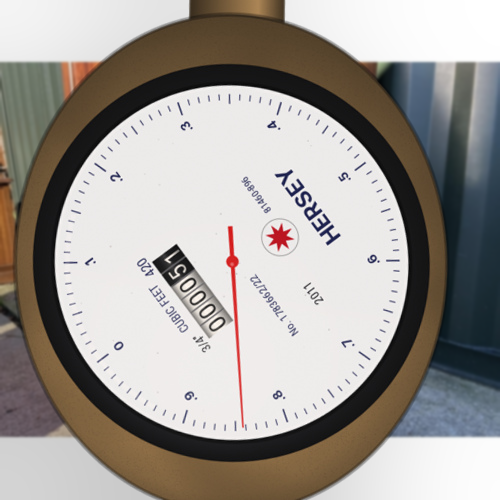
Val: 50.84
